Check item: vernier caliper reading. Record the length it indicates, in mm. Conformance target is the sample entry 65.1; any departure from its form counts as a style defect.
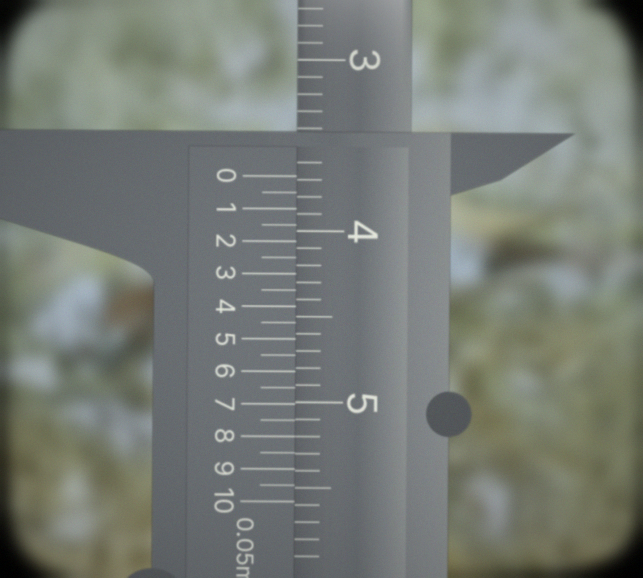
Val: 36.8
